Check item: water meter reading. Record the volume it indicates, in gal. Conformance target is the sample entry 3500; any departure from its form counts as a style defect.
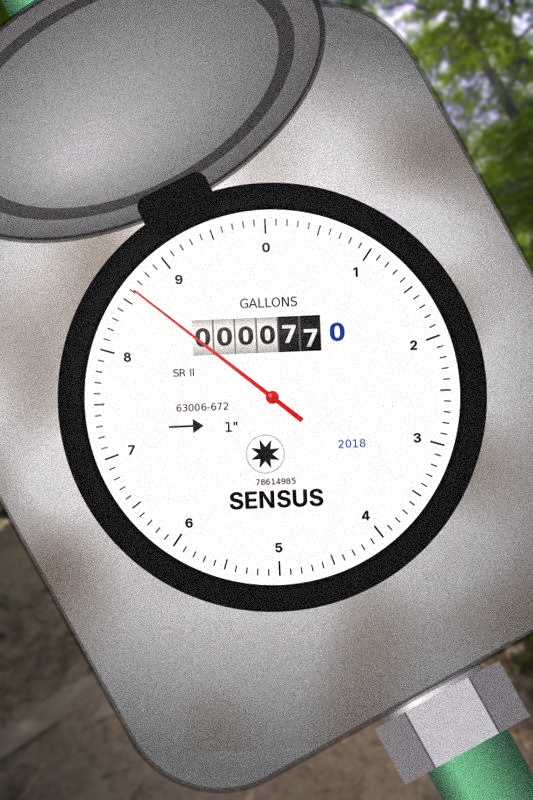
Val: 768.6
